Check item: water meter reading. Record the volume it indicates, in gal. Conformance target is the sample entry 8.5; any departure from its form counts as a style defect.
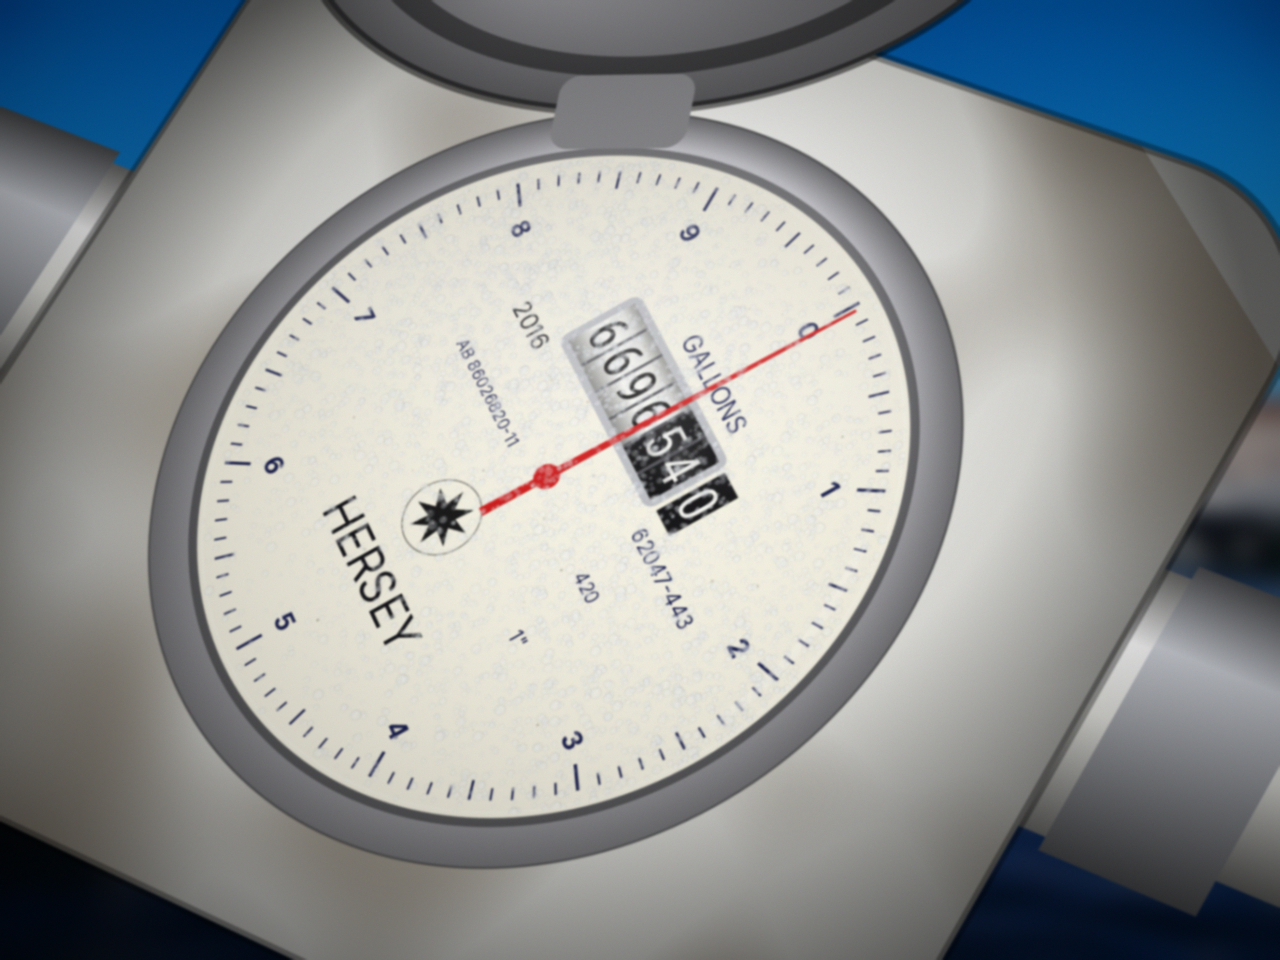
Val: 6696540.0
